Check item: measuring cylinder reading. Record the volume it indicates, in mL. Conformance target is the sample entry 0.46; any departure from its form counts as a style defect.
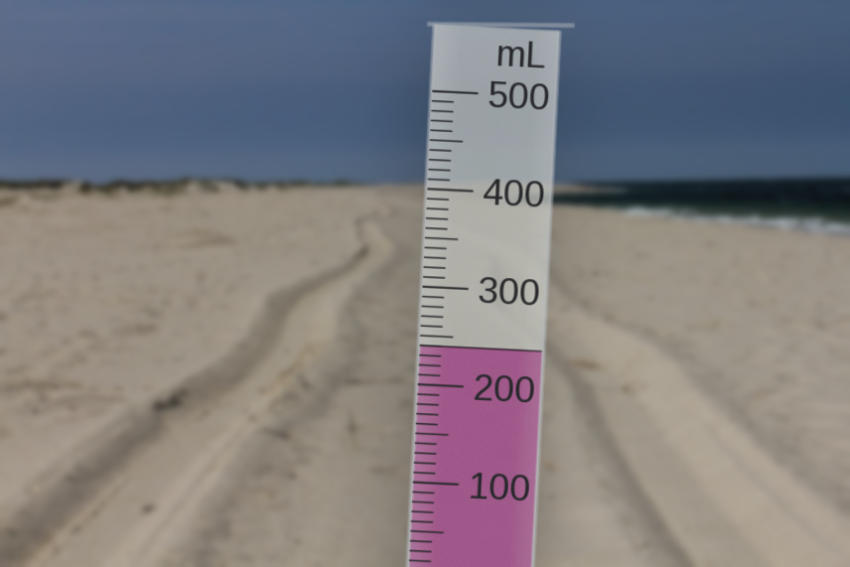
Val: 240
